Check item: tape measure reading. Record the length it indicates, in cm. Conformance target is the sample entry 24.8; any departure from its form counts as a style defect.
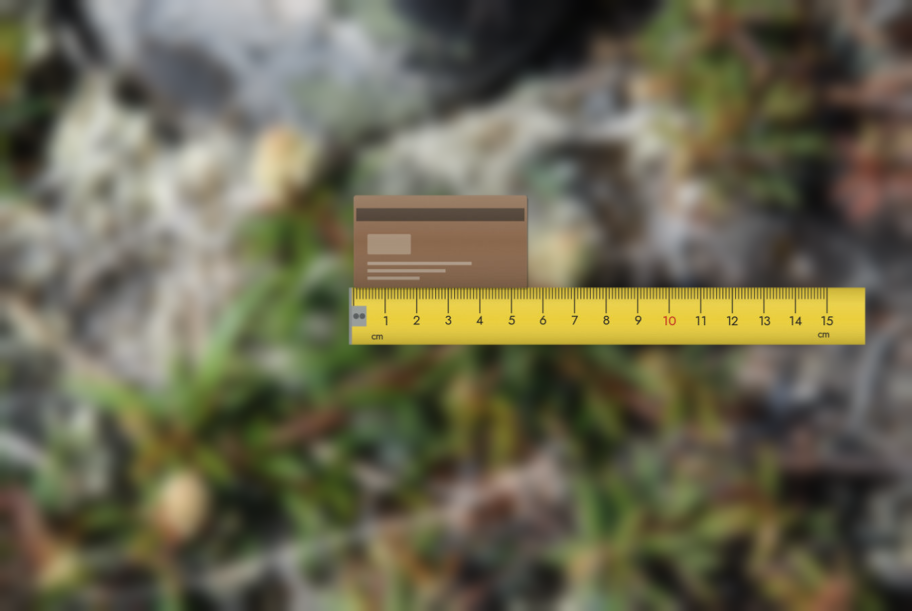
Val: 5.5
